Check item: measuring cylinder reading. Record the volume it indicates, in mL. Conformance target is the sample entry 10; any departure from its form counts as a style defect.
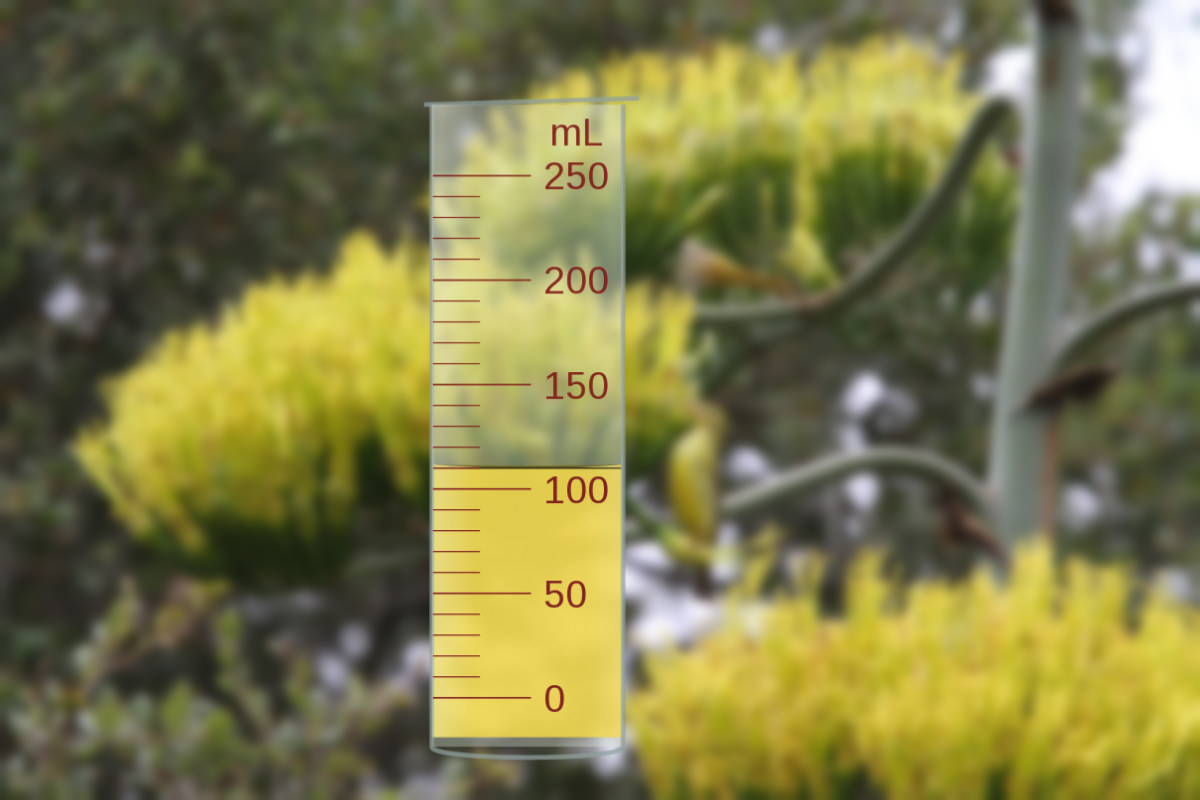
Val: 110
